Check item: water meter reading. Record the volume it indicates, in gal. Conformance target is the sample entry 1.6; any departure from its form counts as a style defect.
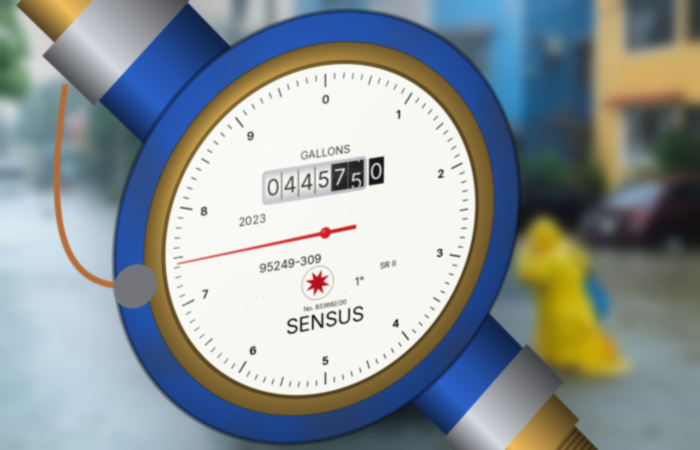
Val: 445747.4
